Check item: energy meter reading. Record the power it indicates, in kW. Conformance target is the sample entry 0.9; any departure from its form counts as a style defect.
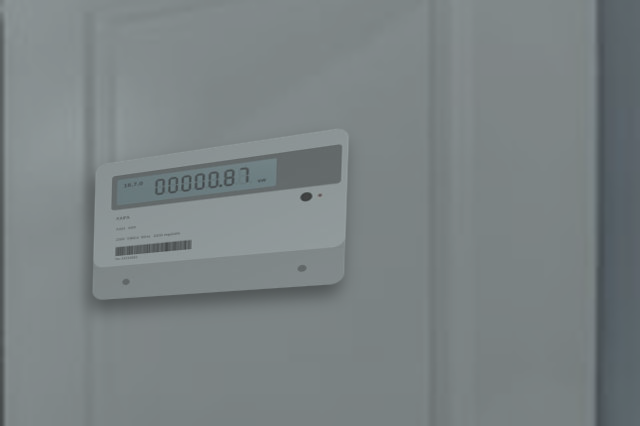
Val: 0.87
